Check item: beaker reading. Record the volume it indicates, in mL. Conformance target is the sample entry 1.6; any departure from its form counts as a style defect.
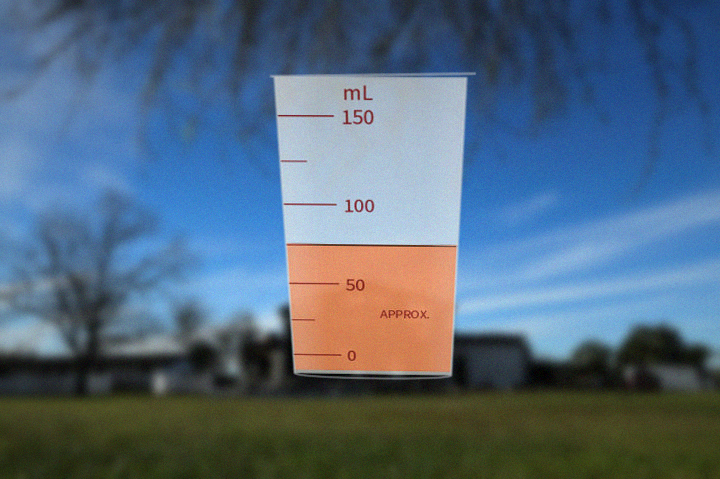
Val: 75
